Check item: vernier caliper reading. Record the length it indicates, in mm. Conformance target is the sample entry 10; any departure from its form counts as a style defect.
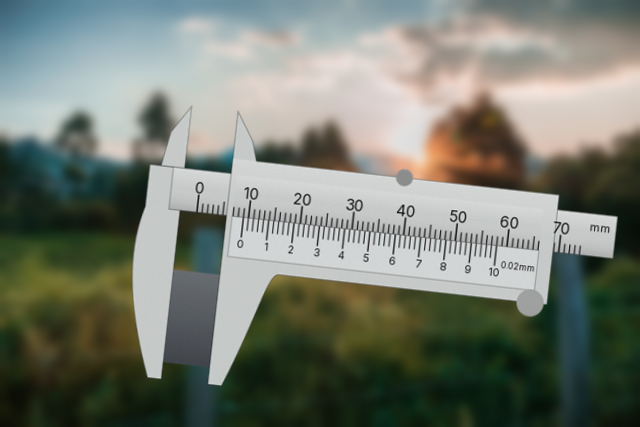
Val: 9.0
